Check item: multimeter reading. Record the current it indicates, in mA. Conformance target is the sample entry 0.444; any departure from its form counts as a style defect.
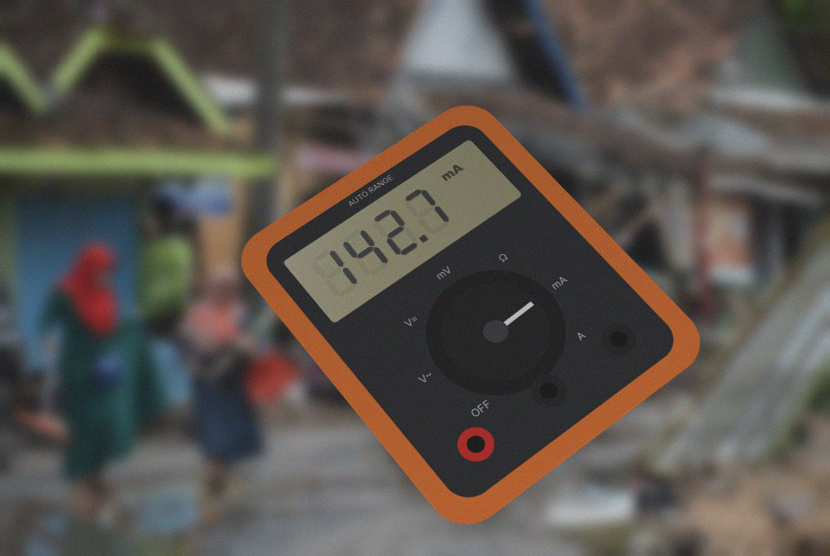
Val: 142.7
